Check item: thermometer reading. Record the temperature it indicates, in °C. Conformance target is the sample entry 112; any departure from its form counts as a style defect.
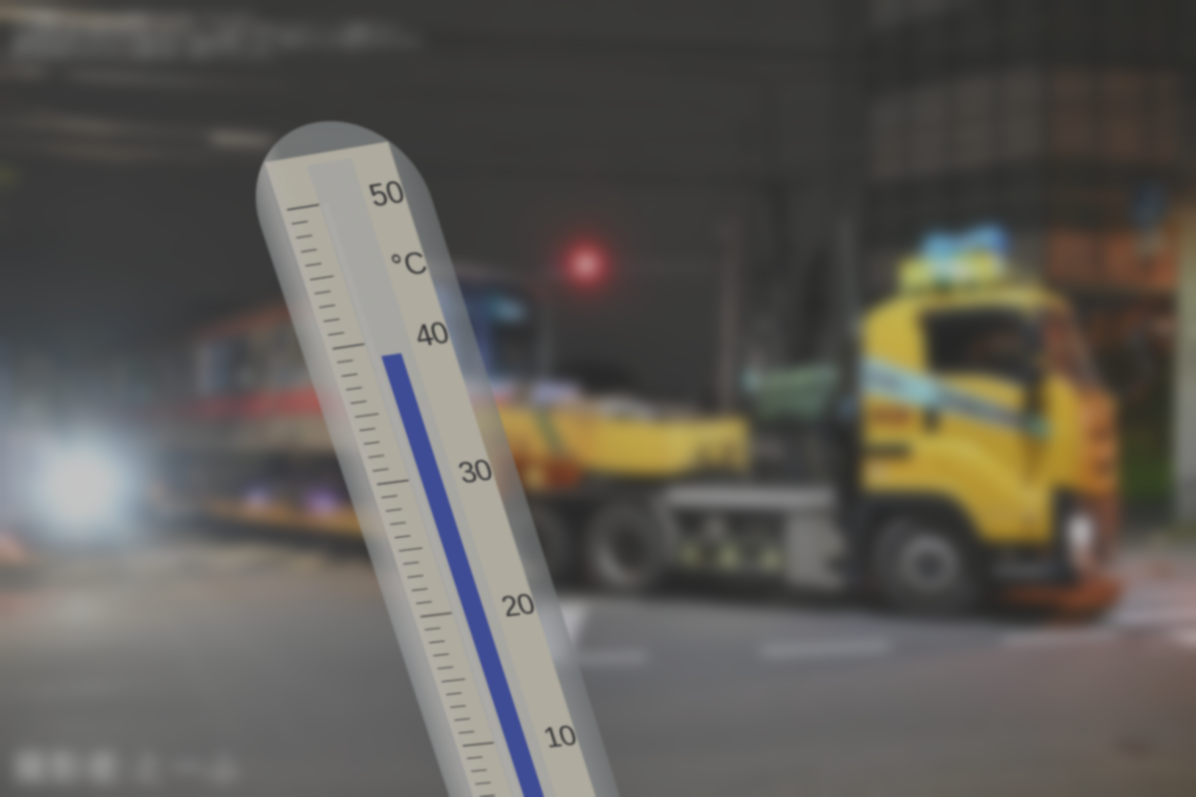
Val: 39
